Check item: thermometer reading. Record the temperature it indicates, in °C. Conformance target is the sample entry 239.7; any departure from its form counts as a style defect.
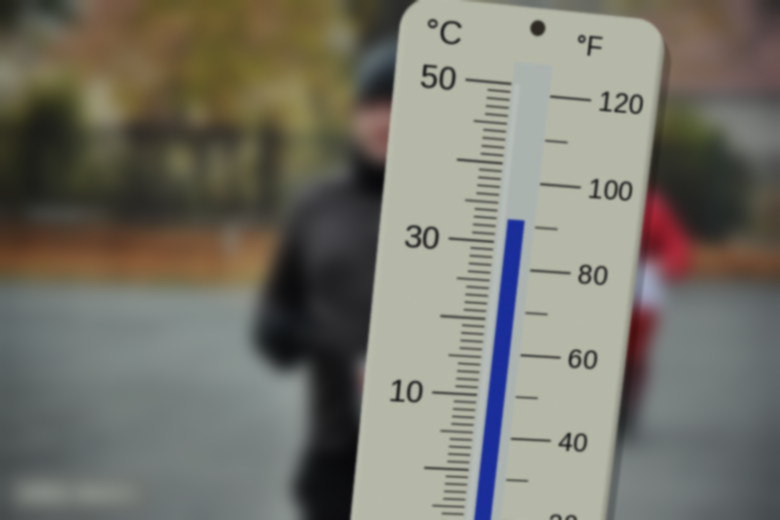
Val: 33
